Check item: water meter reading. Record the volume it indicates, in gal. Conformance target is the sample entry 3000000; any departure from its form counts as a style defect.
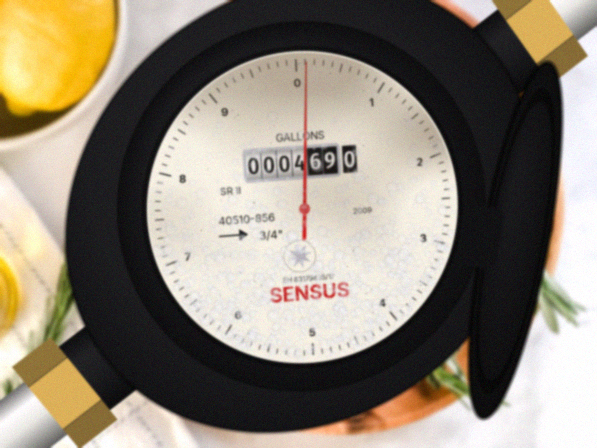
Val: 4690.1
